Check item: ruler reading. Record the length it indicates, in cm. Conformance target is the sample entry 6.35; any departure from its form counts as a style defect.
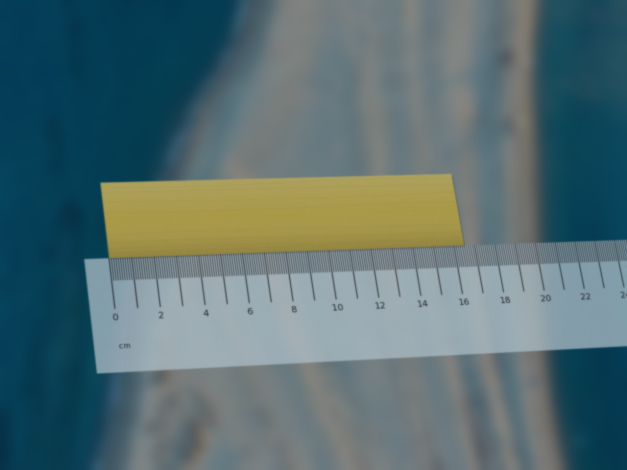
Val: 16.5
